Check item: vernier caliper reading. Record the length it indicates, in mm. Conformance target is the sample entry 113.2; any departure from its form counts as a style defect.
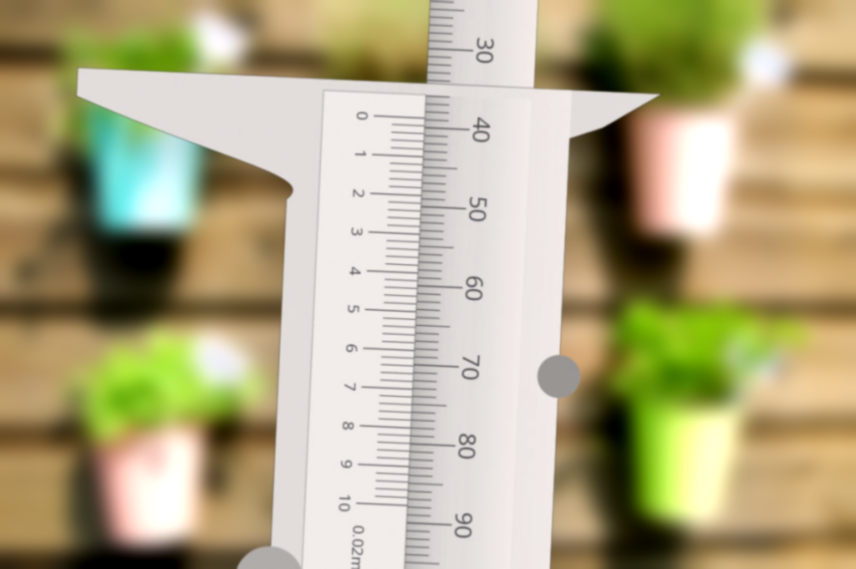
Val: 38.8
